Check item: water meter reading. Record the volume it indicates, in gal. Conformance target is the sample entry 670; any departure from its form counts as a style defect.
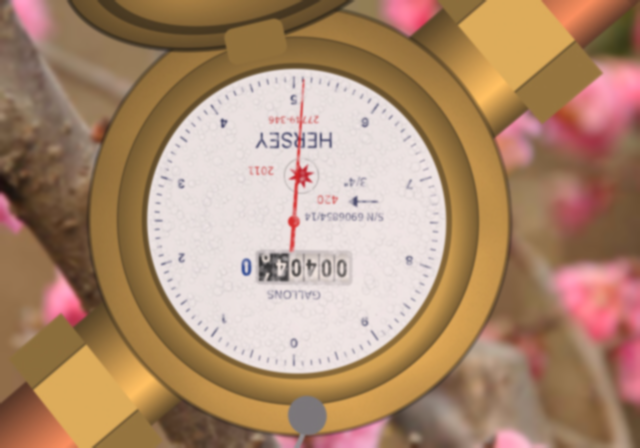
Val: 40475.1
